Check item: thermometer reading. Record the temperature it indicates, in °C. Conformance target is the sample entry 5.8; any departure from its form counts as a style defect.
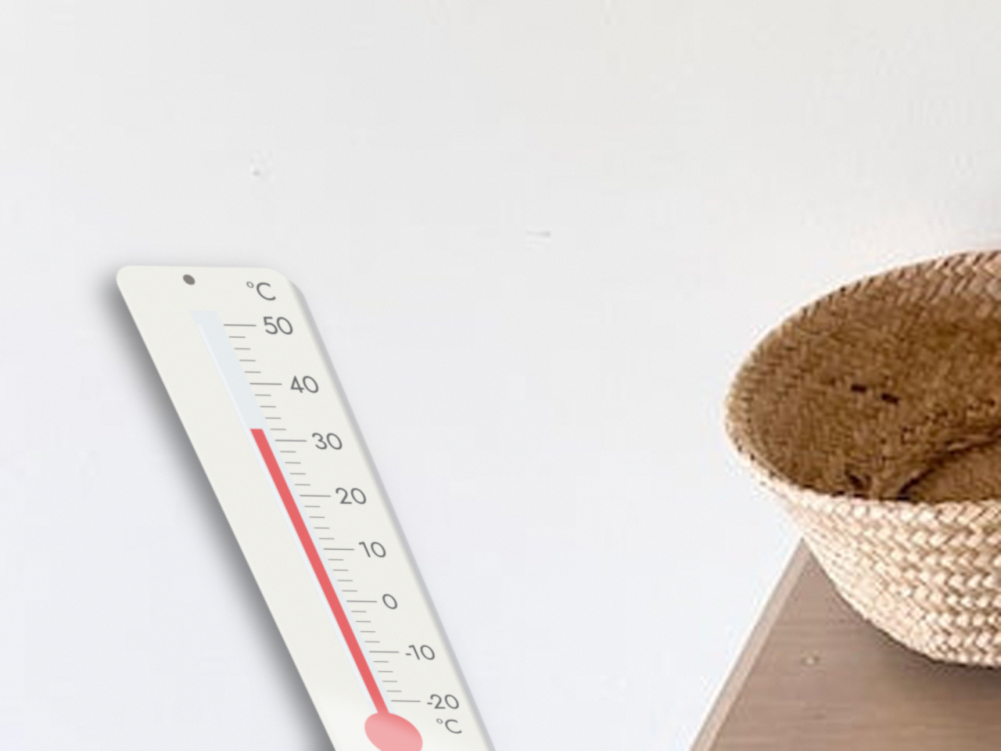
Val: 32
